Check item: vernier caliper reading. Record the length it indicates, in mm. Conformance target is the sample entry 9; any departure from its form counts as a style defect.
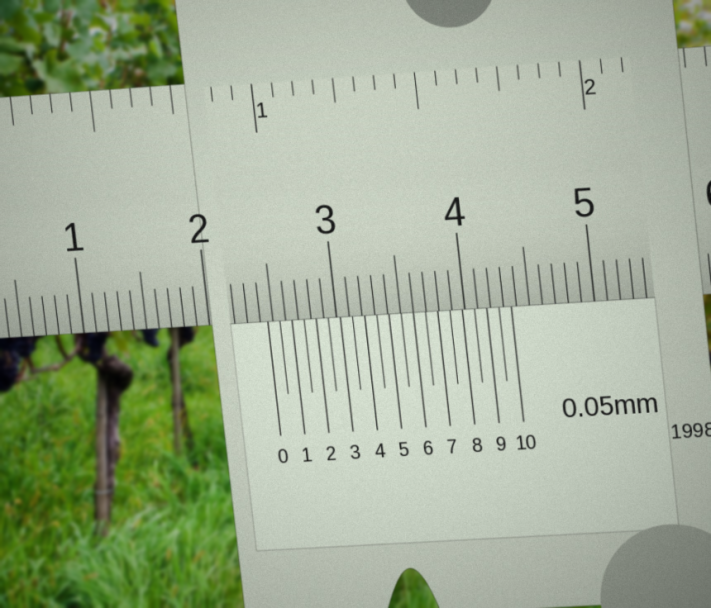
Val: 24.6
